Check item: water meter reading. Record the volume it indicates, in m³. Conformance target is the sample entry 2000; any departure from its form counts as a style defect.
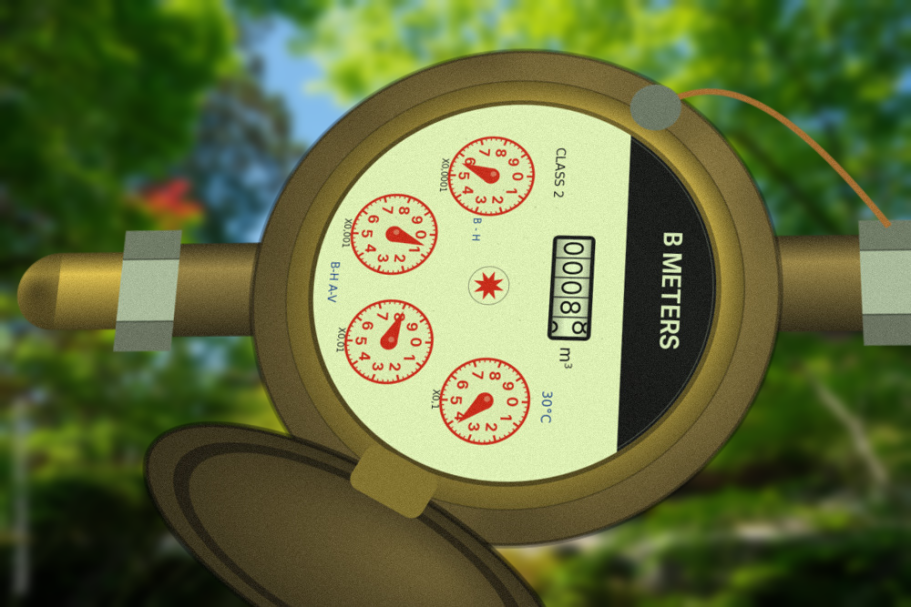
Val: 88.3805
